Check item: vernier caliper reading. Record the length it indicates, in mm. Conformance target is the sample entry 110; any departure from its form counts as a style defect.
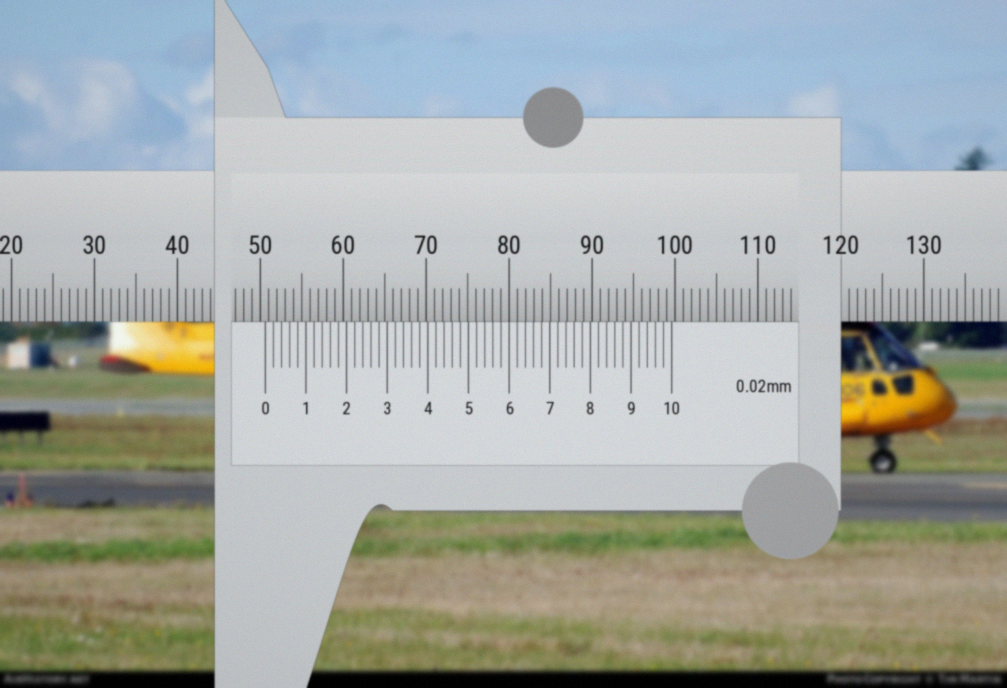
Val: 50.6
